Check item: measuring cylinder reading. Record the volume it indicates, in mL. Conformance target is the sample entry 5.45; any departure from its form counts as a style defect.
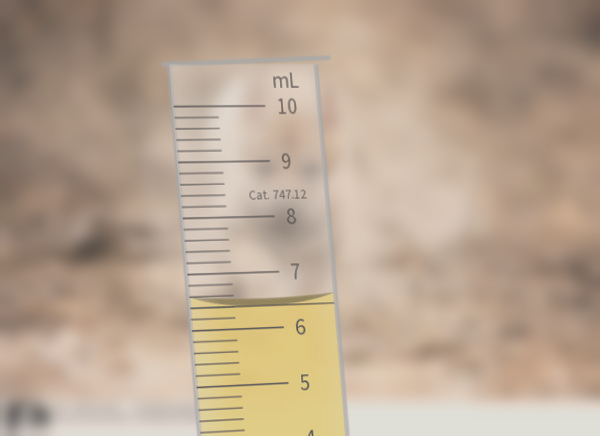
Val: 6.4
